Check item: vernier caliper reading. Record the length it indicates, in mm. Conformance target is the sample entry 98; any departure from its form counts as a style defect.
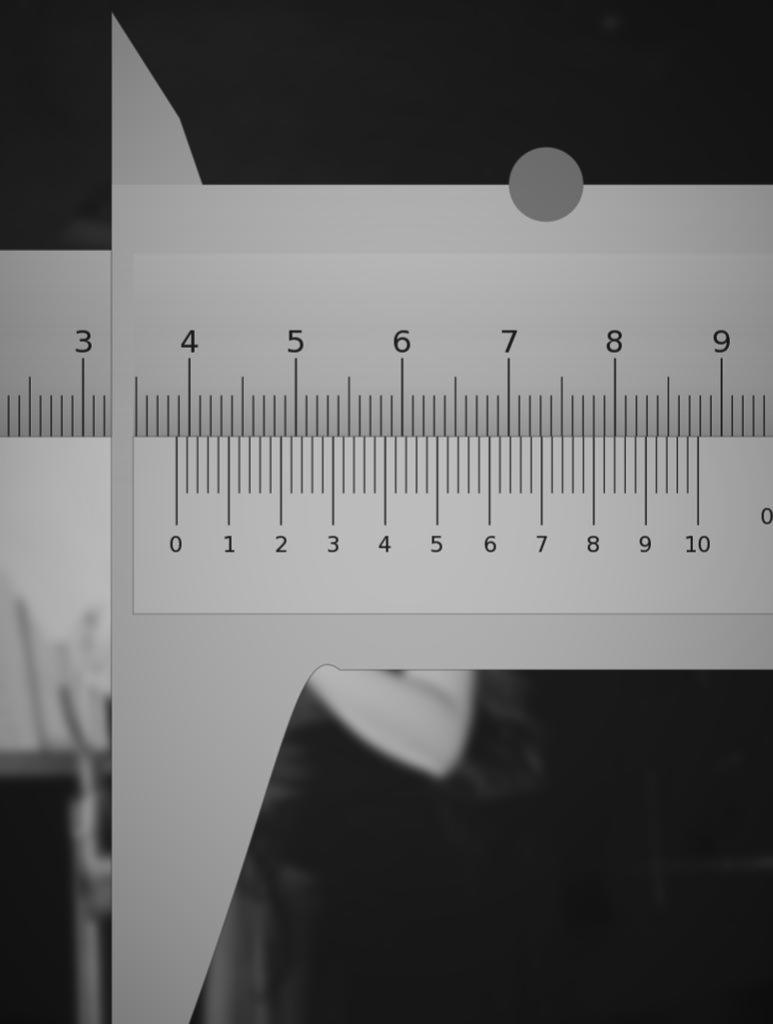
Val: 38.8
